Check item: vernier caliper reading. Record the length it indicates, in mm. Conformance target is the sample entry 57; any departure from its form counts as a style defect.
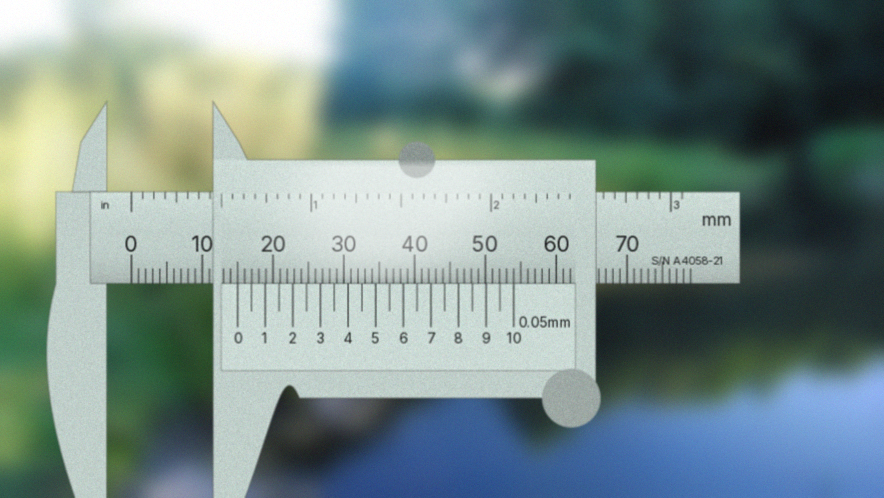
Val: 15.0
